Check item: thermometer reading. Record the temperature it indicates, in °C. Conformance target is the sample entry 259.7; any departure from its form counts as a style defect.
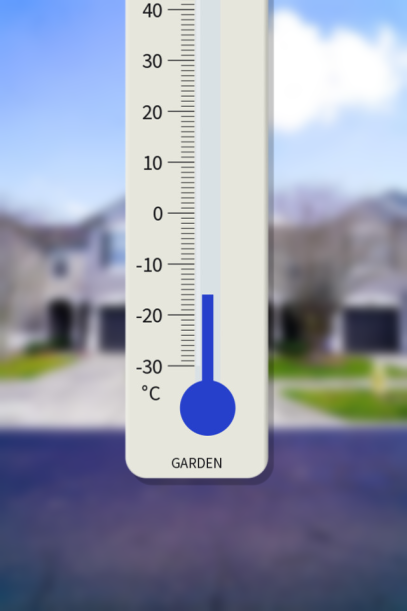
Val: -16
